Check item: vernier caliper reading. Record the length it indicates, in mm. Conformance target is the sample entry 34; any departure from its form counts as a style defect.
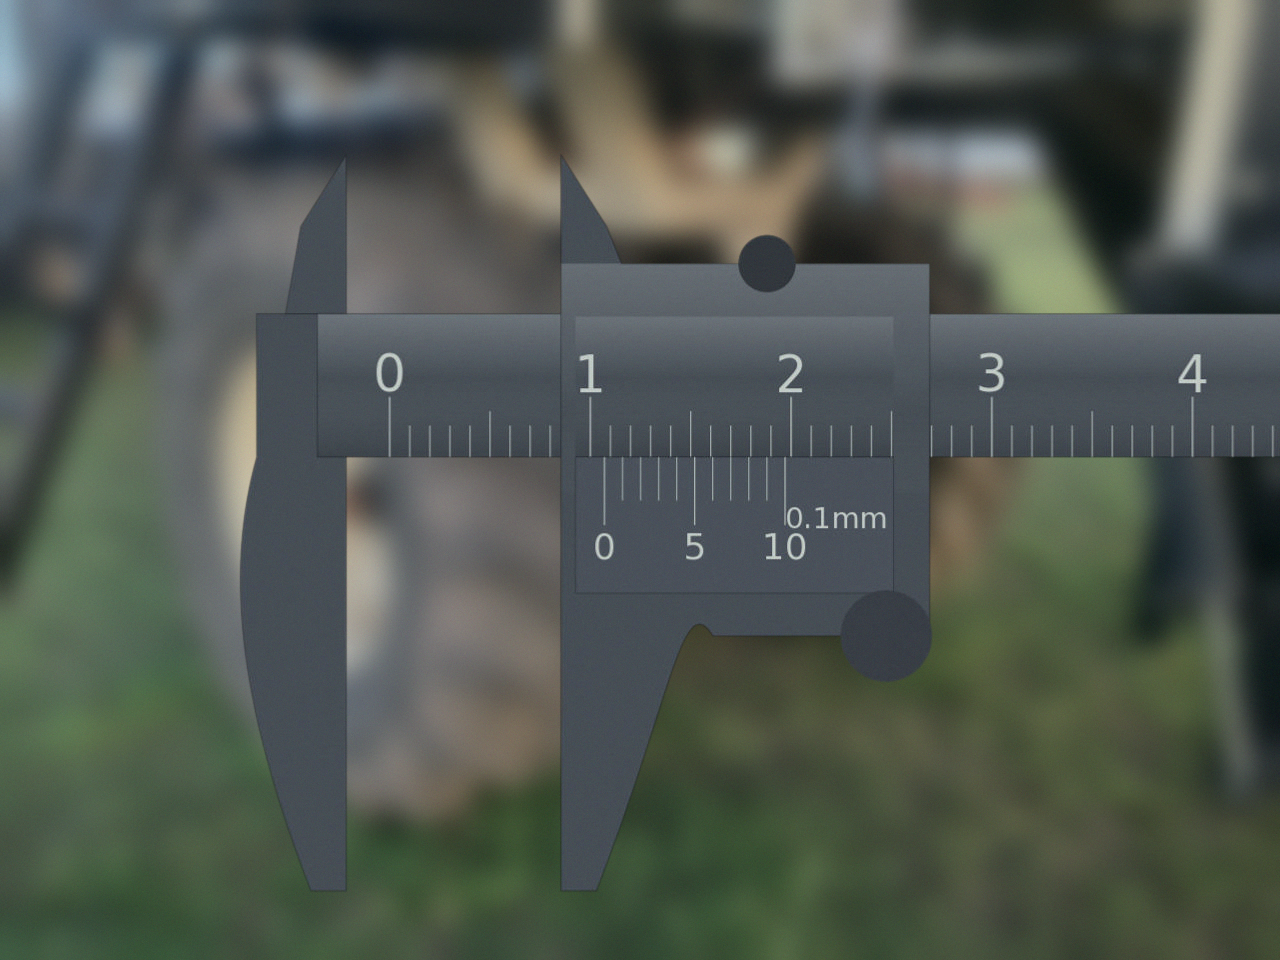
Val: 10.7
